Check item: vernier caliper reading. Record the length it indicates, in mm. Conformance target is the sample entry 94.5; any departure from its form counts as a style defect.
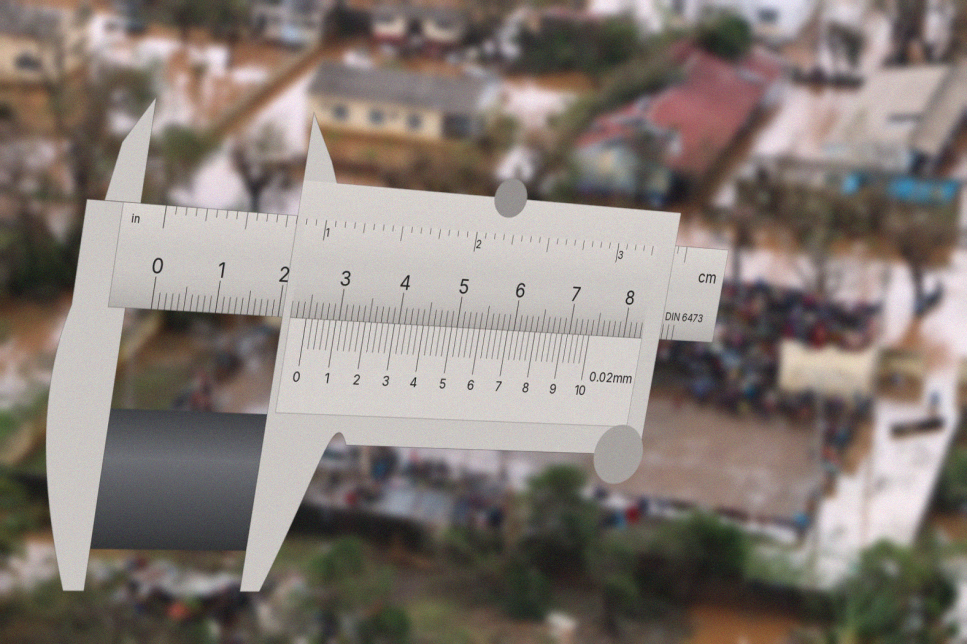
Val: 24.6
